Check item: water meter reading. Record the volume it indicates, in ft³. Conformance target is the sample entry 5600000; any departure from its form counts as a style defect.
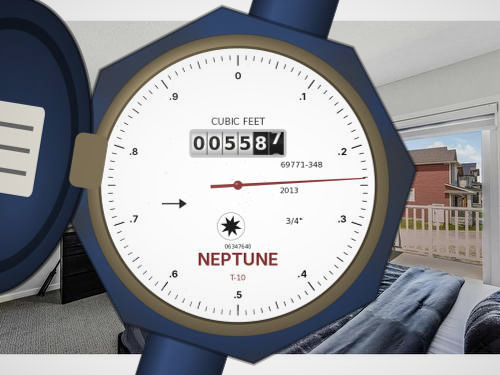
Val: 5587.24
